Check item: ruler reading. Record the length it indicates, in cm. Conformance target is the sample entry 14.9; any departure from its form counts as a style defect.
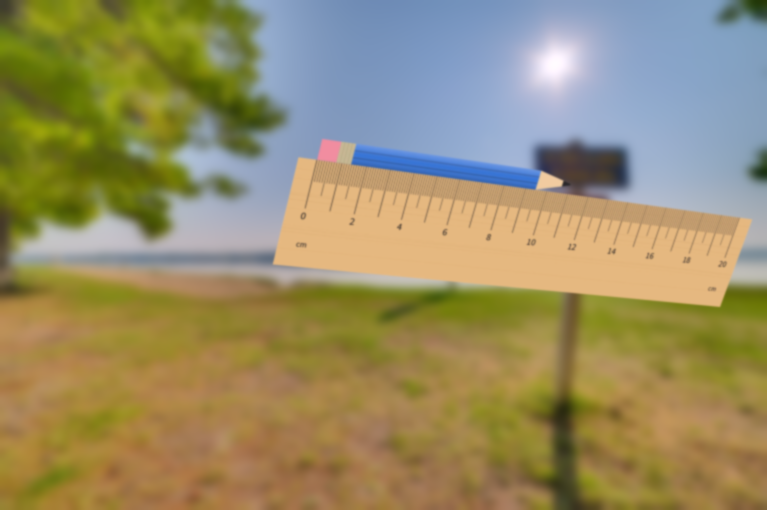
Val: 11
